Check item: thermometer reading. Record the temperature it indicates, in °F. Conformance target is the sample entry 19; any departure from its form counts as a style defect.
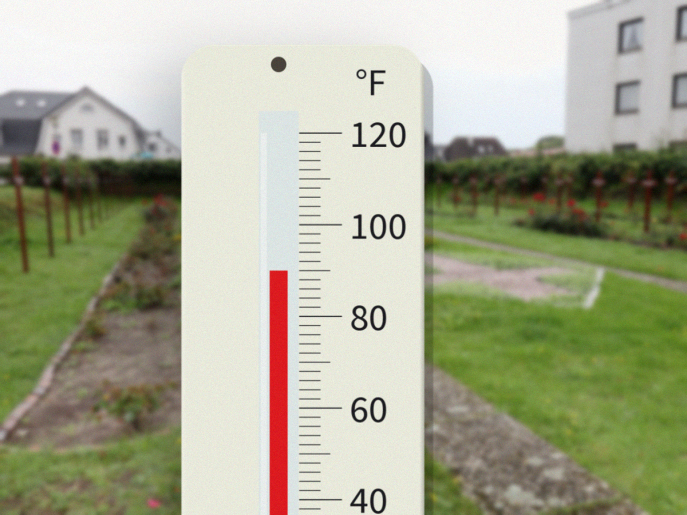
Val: 90
